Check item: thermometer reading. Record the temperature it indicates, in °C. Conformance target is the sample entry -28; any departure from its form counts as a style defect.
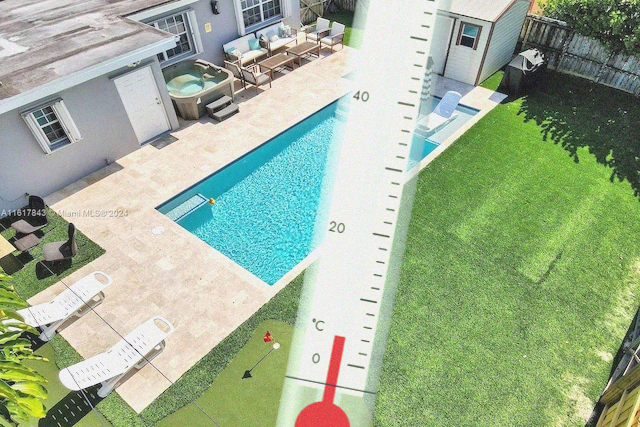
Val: 4
